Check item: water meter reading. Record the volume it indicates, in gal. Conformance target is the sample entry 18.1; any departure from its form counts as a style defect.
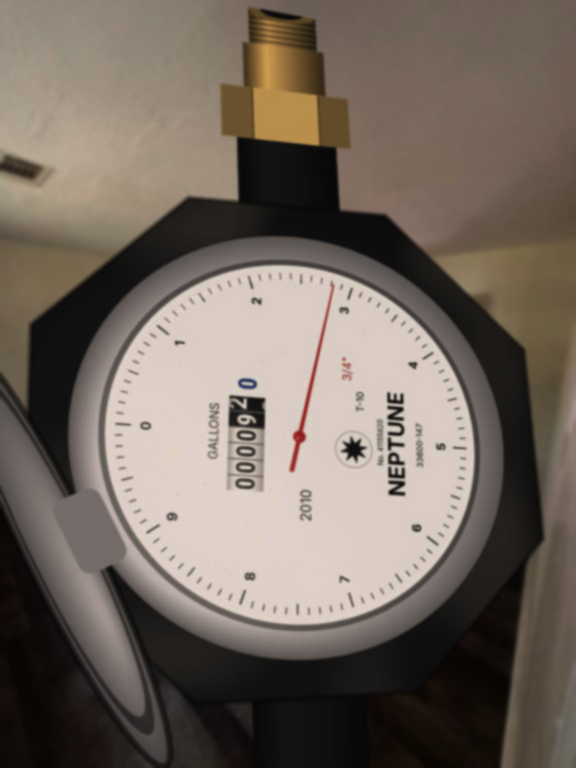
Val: 922.8
